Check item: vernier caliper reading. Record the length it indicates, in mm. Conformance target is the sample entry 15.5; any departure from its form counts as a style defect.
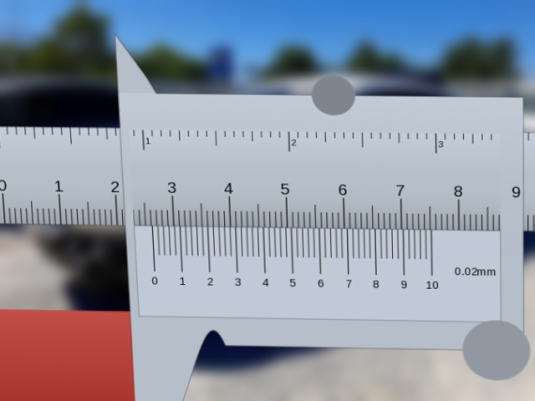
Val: 26.2
